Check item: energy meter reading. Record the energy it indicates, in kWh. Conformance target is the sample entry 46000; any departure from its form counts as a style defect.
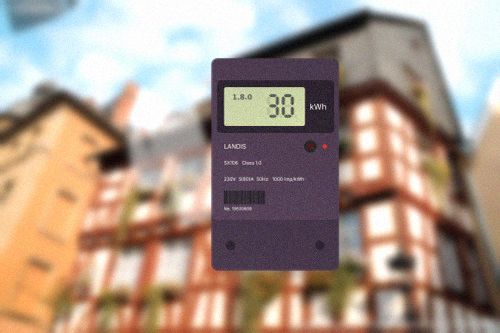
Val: 30
